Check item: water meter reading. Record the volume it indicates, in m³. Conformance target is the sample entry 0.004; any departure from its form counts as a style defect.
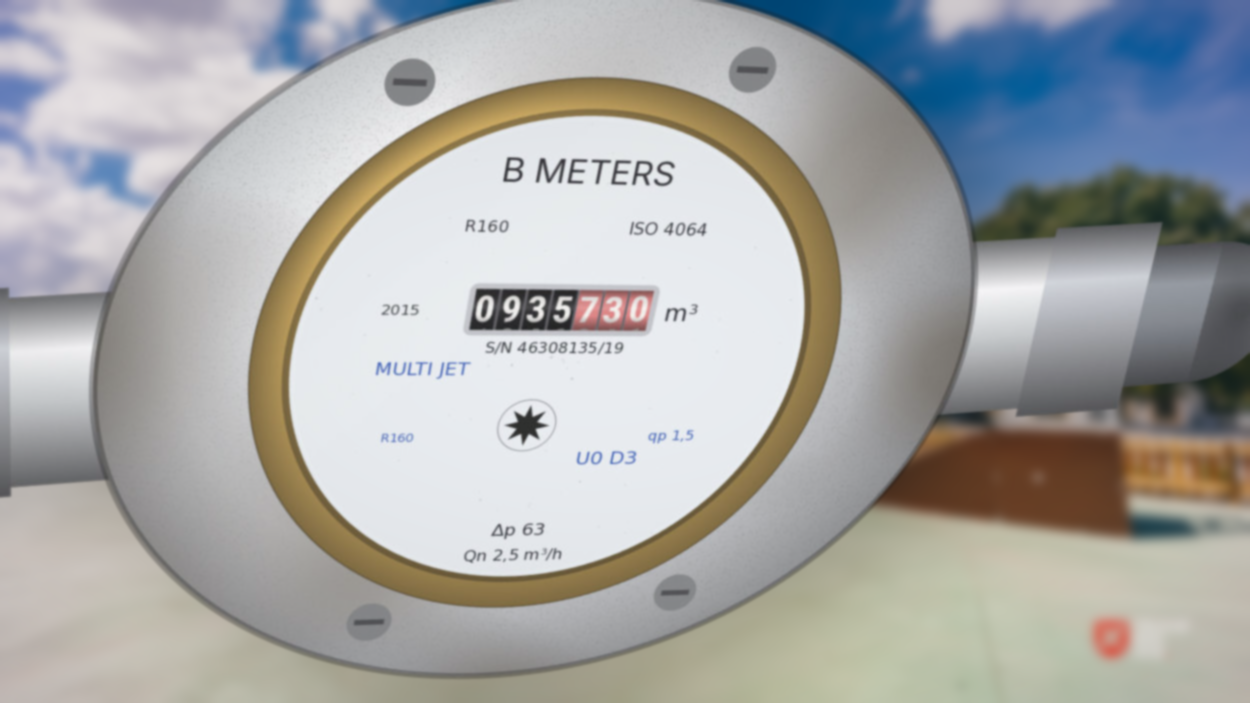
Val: 935.730
